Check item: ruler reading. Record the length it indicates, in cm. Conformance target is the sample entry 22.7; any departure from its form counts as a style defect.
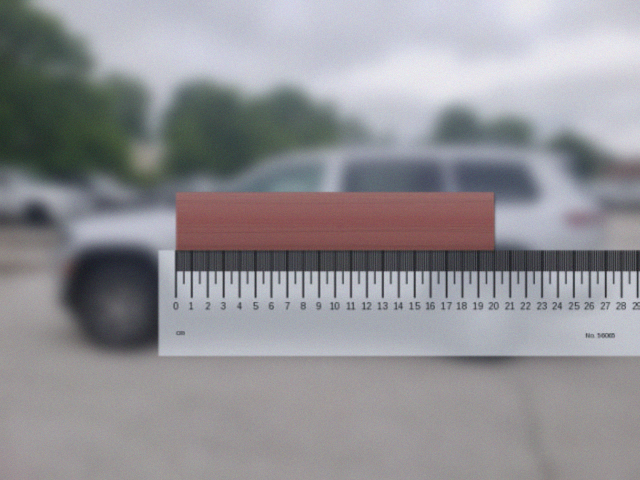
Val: 20
